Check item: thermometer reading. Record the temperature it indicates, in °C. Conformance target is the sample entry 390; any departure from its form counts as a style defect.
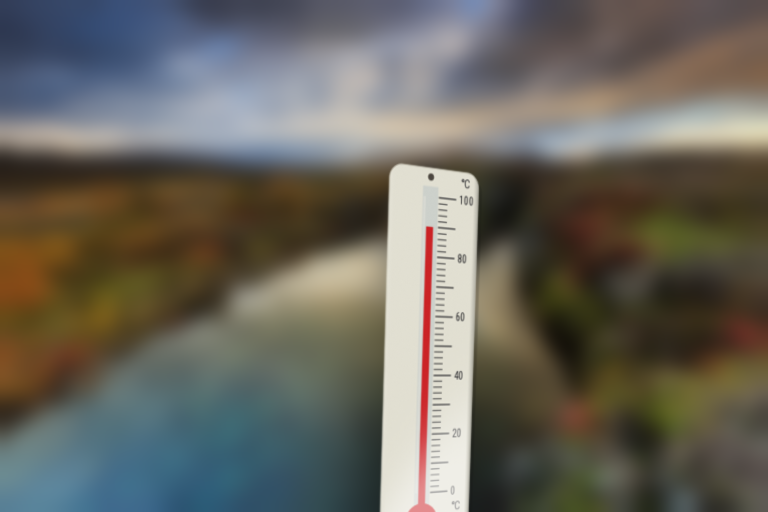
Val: 90
